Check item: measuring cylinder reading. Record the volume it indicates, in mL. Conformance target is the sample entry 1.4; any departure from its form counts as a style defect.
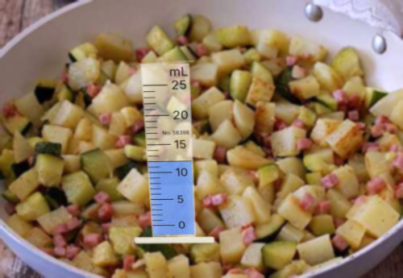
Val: 12
